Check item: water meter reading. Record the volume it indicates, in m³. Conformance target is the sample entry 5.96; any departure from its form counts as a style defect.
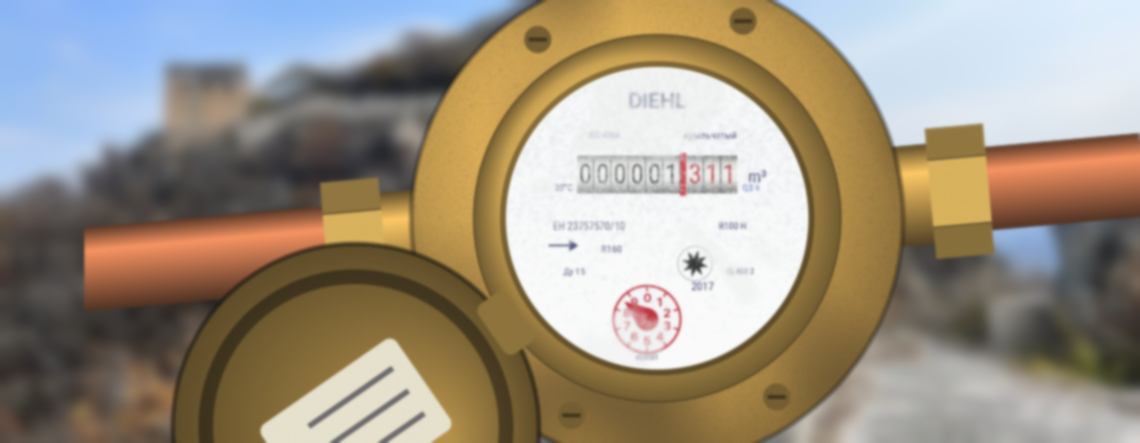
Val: 1.3118
